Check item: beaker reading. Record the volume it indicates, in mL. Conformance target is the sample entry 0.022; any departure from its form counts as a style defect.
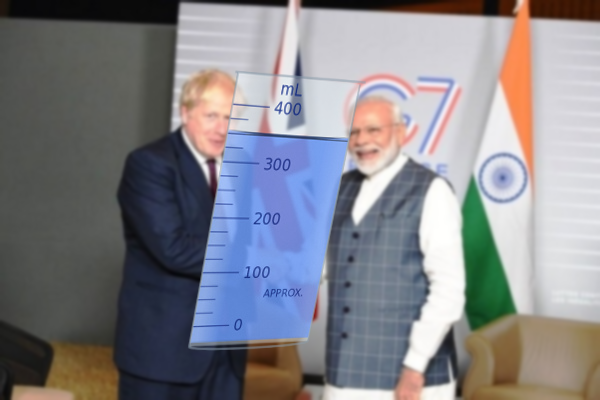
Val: 350
